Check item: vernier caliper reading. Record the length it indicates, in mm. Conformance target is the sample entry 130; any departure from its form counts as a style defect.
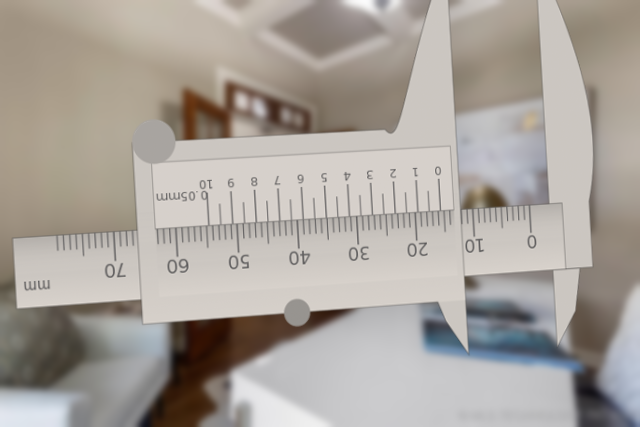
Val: 15.6
